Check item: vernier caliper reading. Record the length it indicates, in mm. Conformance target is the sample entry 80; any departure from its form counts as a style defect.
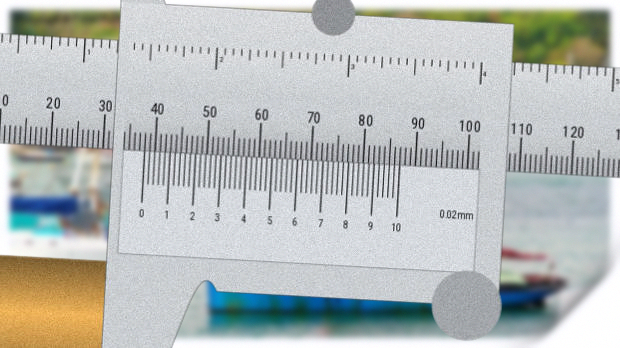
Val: 38.0
